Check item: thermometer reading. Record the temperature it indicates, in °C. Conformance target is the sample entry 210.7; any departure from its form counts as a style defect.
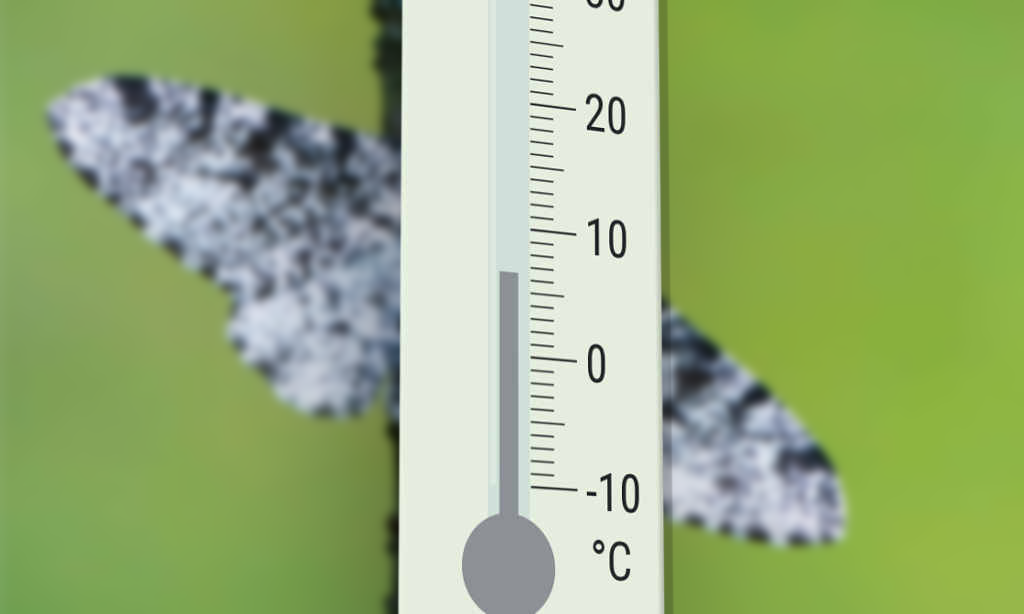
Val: 6.5
